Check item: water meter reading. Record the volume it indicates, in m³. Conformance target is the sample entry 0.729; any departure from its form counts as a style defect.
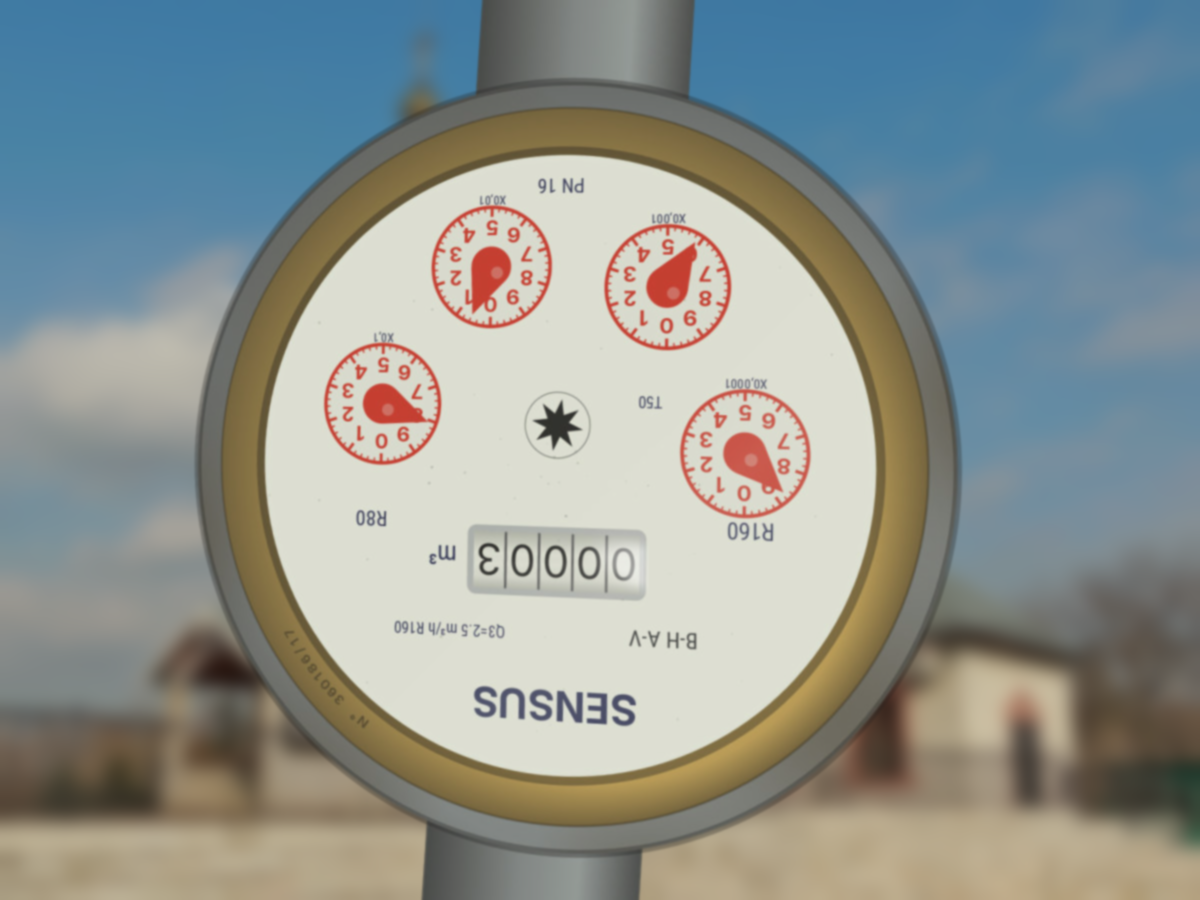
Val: 3.8058
